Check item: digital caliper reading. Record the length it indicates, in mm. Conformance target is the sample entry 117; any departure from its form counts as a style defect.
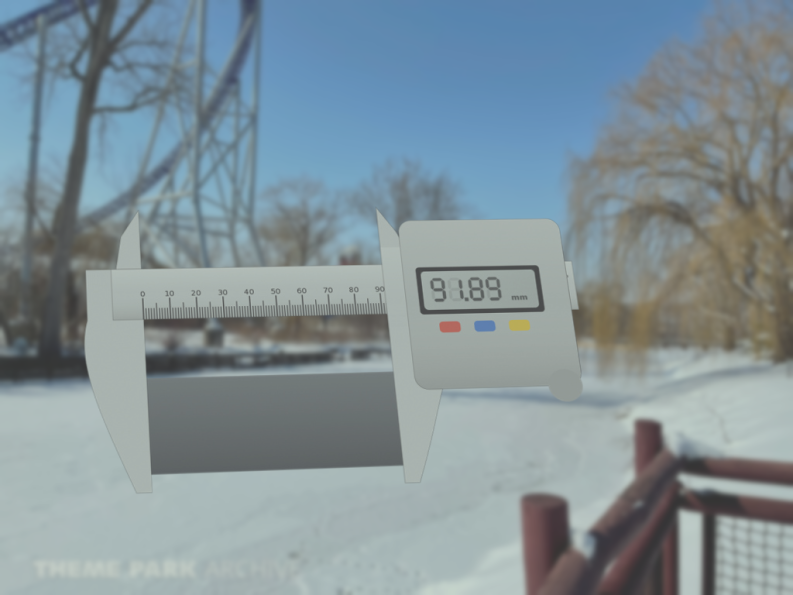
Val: 91.89
